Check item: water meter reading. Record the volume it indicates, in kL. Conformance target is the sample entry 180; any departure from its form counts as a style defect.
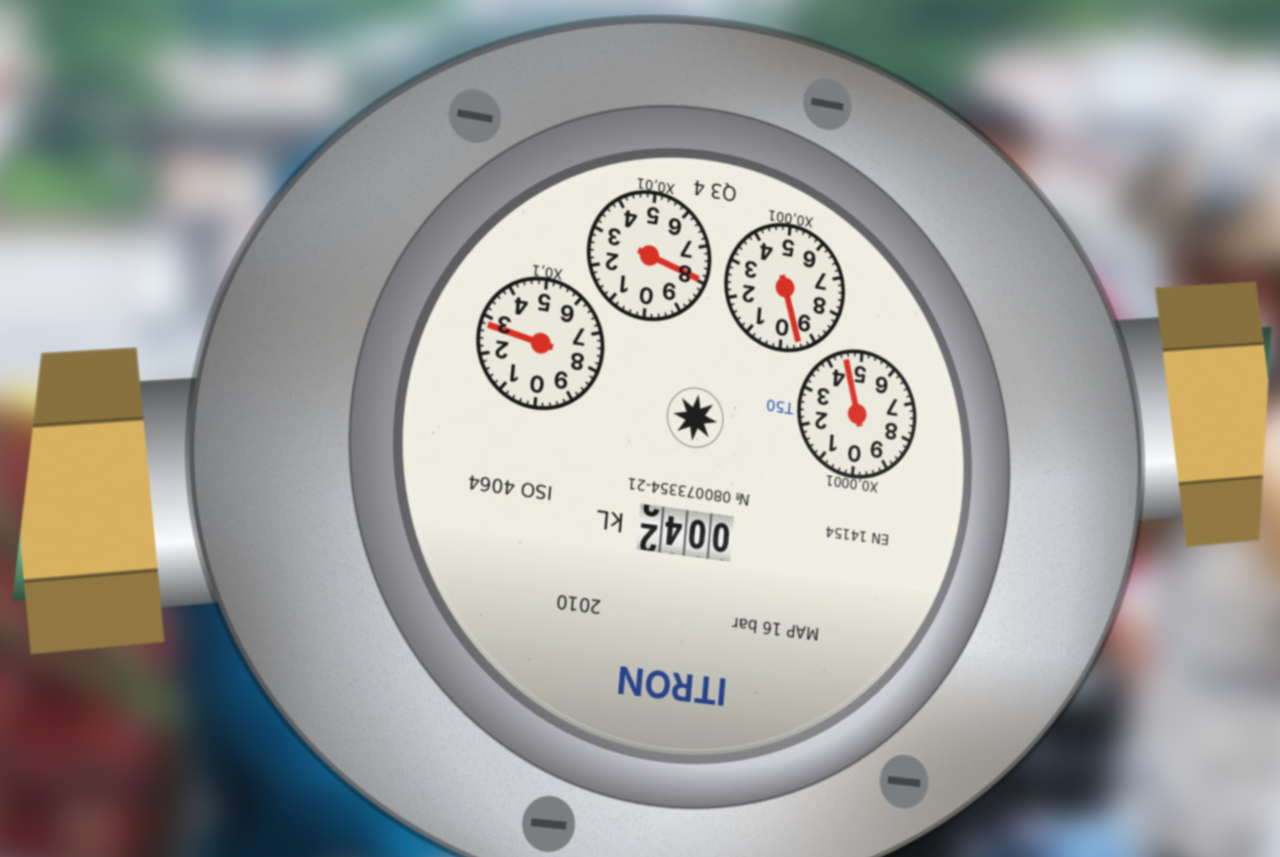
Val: 42.2794
